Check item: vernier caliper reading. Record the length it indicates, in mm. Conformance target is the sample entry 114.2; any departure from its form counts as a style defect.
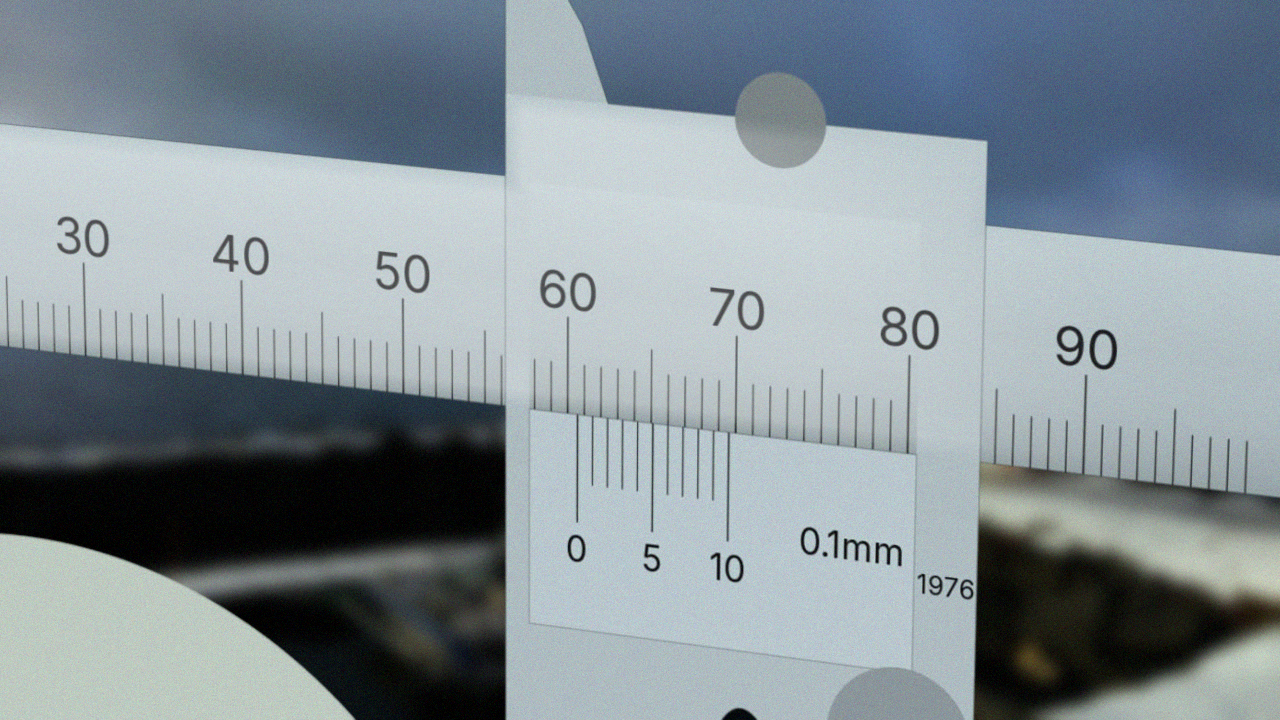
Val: 60.6
